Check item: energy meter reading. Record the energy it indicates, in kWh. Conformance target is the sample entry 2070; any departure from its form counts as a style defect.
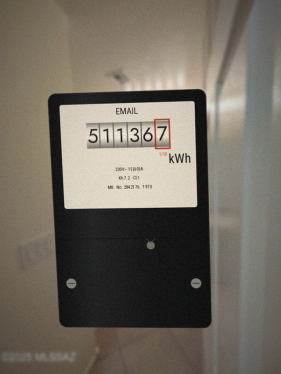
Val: 51136.7
